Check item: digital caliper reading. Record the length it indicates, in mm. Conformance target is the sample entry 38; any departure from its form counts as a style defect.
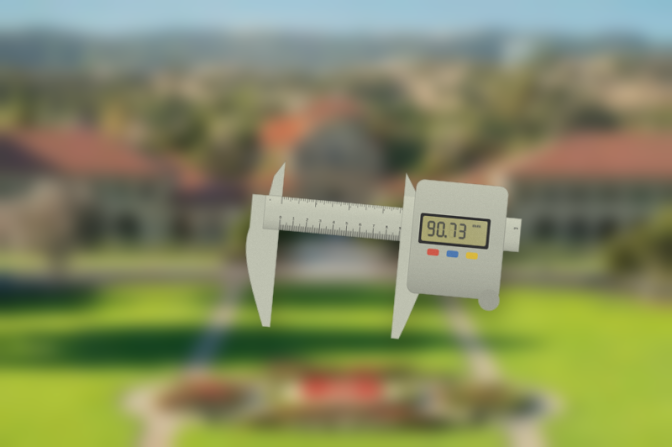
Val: 90.73
